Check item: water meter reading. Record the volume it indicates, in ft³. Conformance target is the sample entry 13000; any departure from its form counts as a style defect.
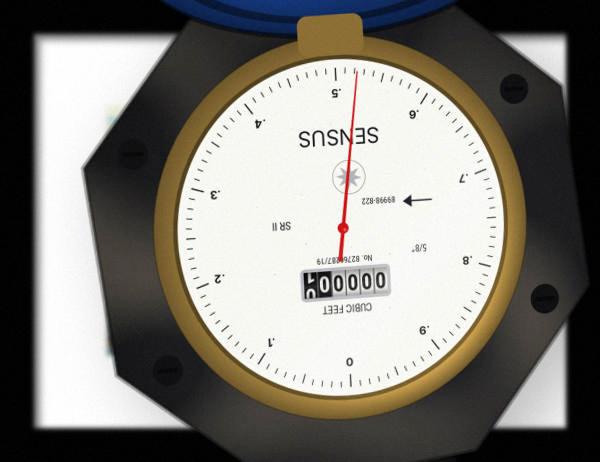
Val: 0.52
